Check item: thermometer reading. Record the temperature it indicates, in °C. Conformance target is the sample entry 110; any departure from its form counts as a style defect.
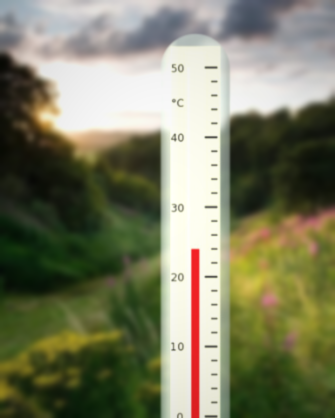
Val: 24
